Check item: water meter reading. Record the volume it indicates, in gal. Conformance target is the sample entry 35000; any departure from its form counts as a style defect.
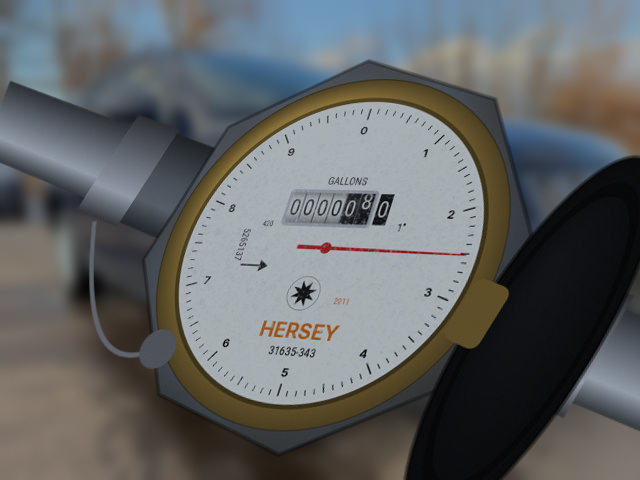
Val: 82.5
